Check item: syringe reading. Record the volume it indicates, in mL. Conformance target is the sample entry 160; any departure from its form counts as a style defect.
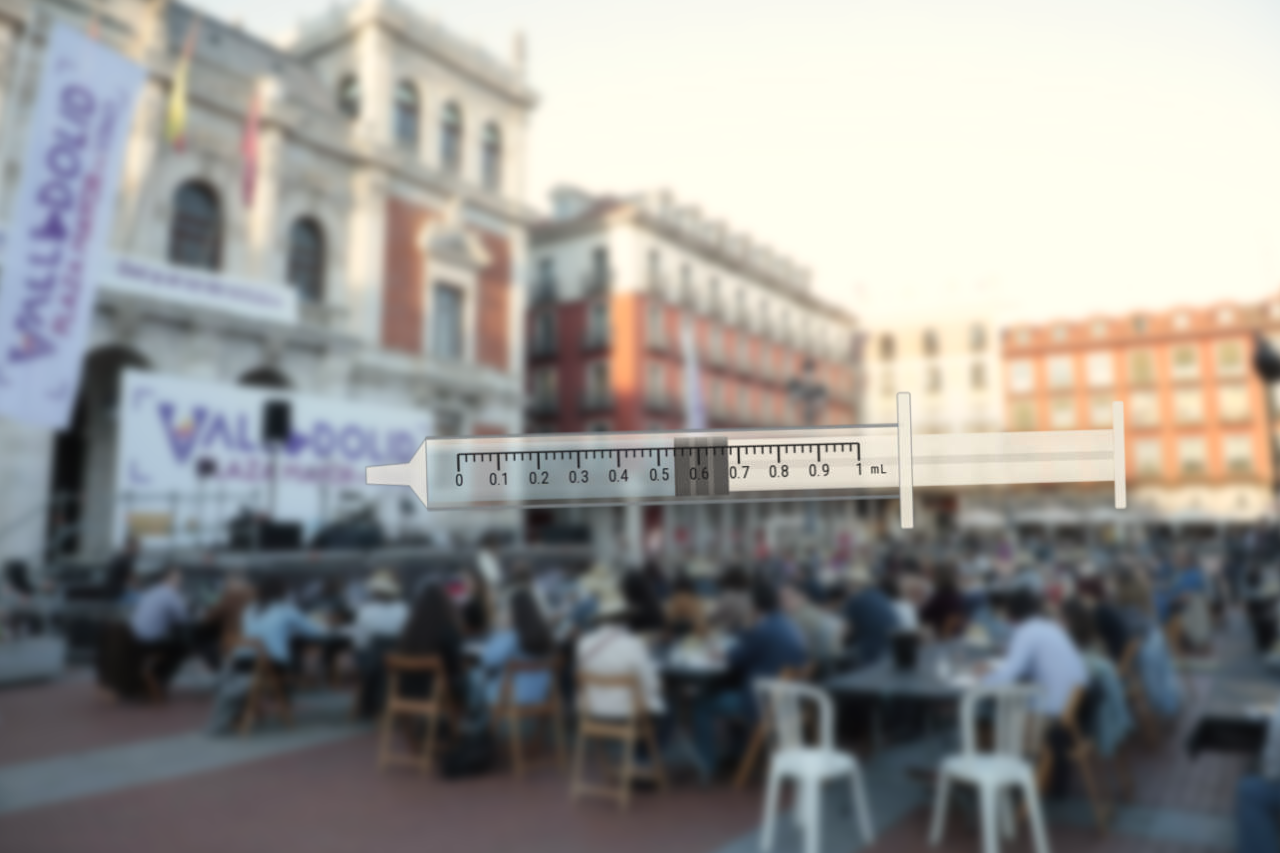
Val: 0.54
